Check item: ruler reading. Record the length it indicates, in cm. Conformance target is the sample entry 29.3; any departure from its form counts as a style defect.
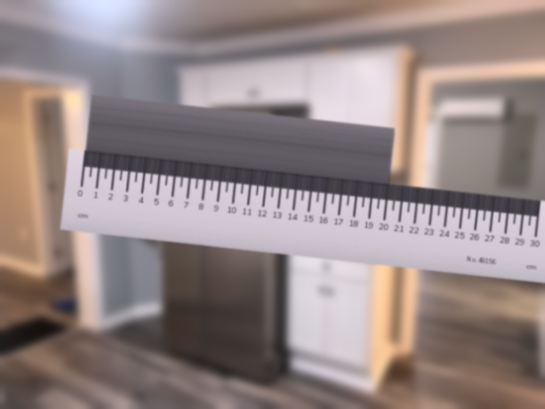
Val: 20
